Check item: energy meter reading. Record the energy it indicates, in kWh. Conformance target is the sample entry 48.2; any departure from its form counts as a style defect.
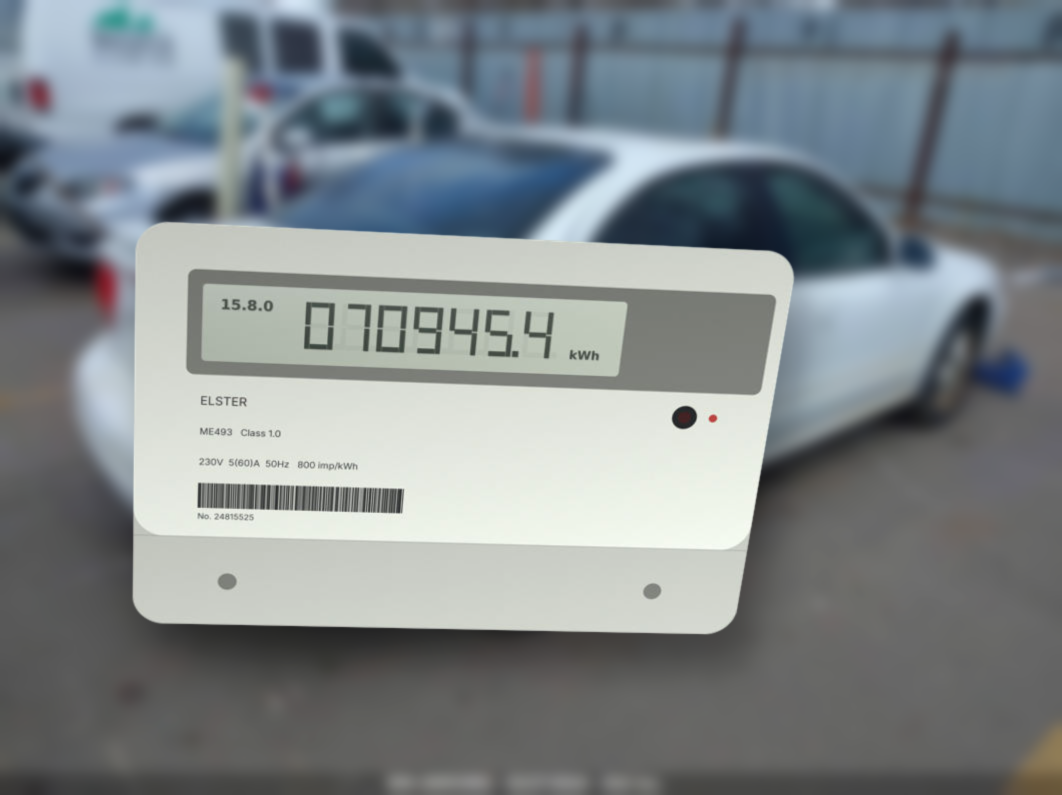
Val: 70945.4
